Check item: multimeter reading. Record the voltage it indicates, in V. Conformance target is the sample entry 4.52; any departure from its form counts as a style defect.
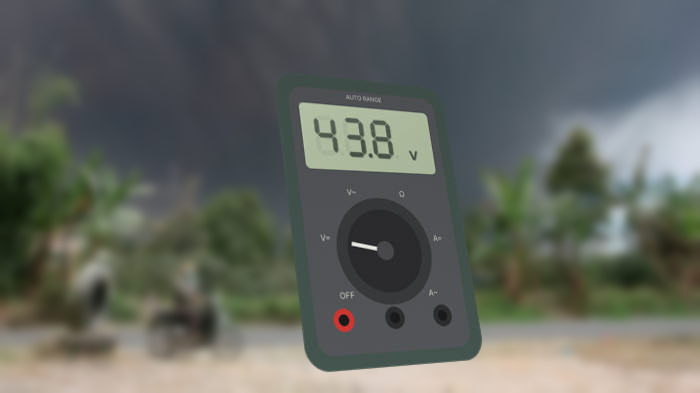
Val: 43.8
